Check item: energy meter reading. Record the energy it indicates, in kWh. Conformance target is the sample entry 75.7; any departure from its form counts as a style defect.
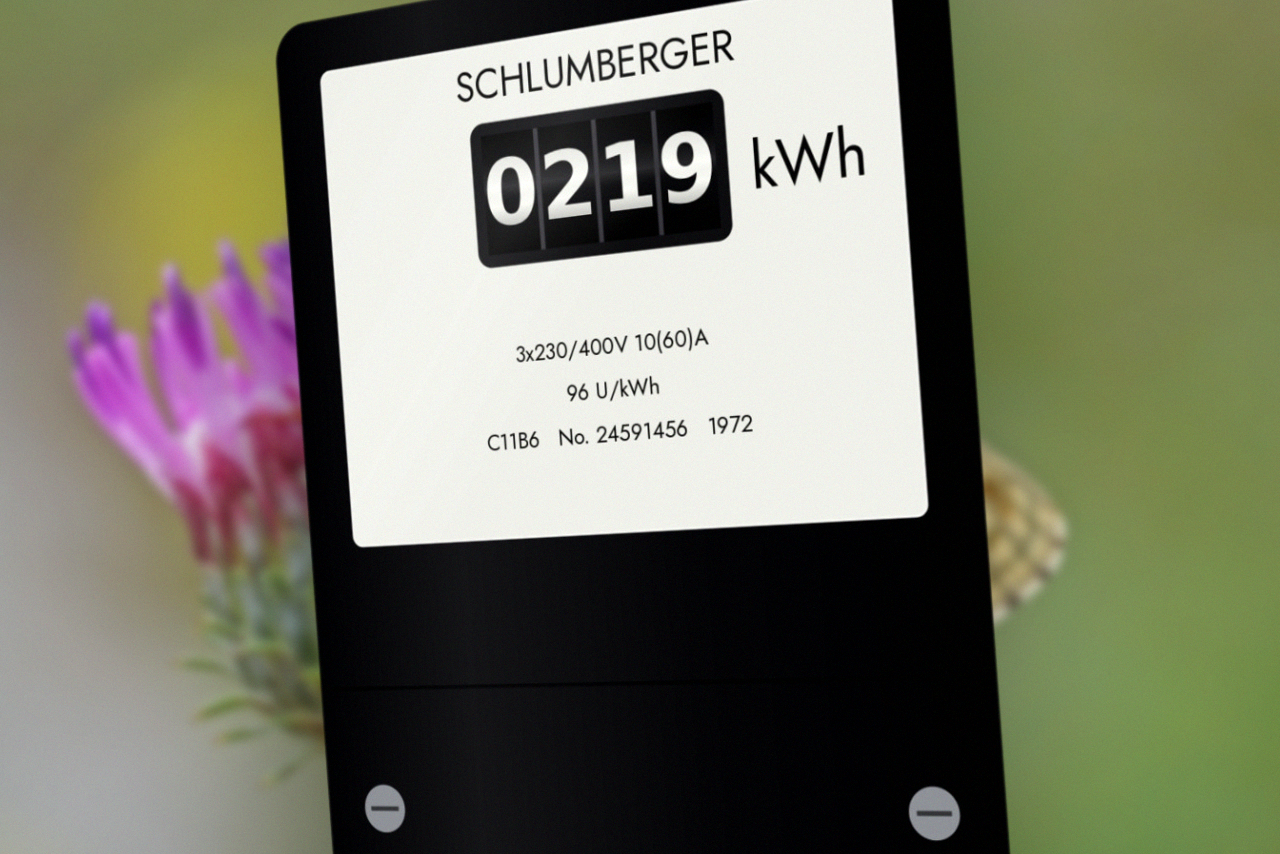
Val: 219
